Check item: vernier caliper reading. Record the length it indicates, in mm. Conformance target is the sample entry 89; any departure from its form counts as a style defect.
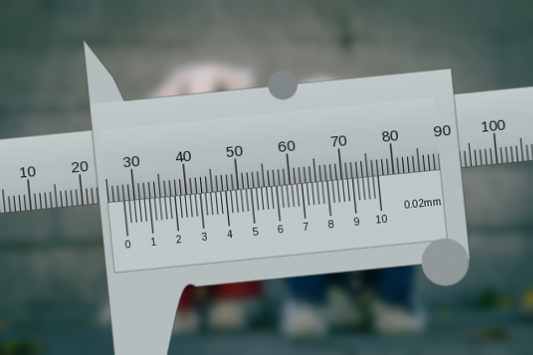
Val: 28.0
